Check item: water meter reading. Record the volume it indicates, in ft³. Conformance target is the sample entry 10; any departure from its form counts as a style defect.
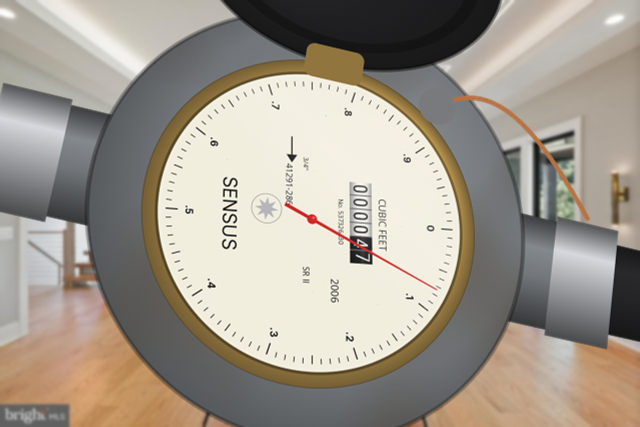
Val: 47.07
